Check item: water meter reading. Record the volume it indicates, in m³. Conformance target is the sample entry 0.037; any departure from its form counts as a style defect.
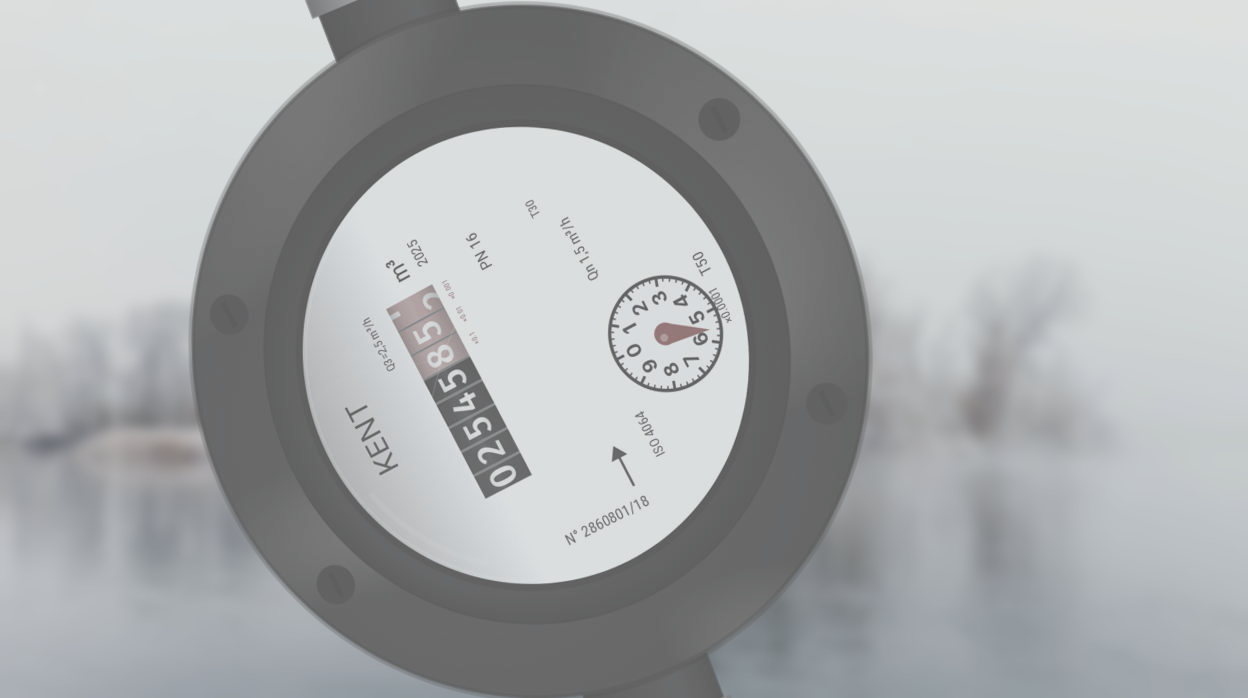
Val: 2545.8515
